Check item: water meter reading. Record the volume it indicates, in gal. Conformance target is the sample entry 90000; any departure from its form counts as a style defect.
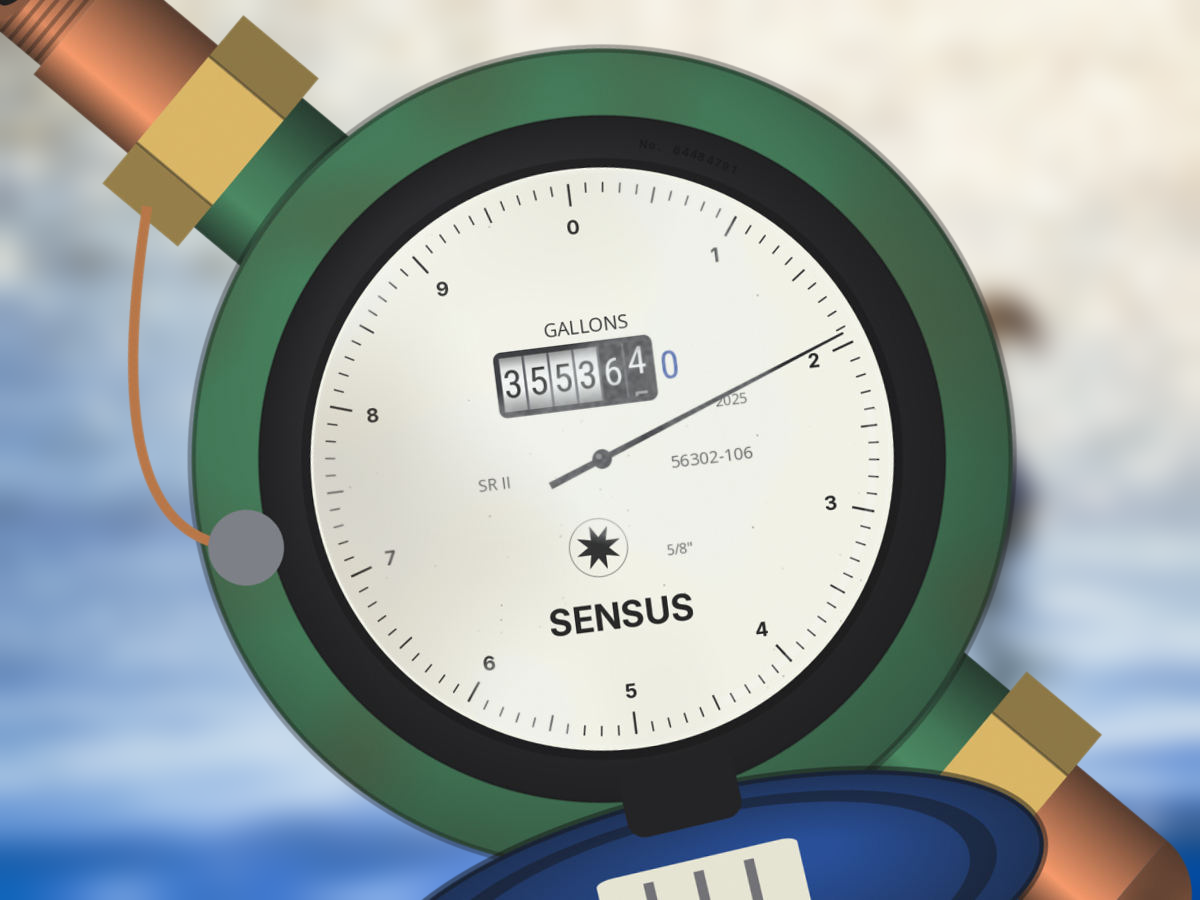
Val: 3553641.9
